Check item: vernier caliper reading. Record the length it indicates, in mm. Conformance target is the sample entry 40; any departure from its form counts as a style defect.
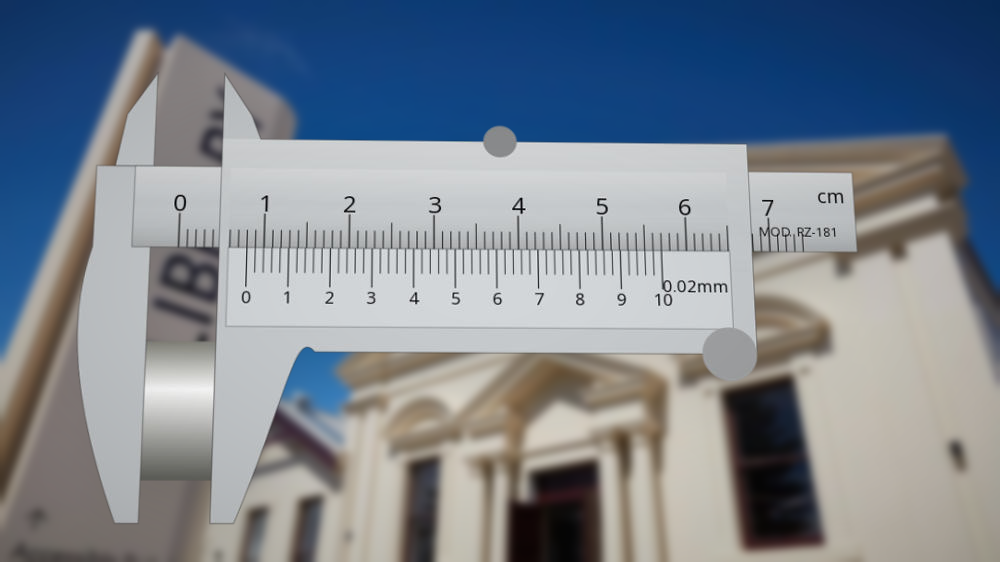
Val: 8.0
